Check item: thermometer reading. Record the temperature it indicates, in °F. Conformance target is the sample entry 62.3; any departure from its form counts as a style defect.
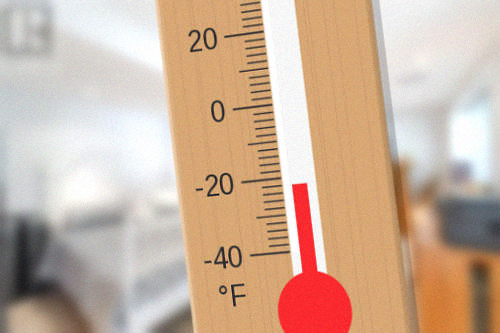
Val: -22
